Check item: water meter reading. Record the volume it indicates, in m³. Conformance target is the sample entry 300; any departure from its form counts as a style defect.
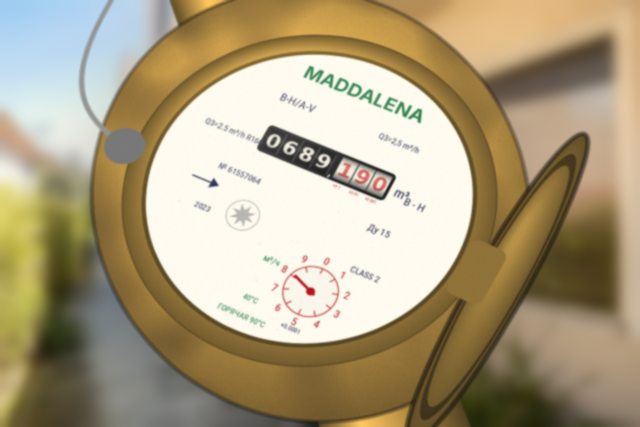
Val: 689.1908
